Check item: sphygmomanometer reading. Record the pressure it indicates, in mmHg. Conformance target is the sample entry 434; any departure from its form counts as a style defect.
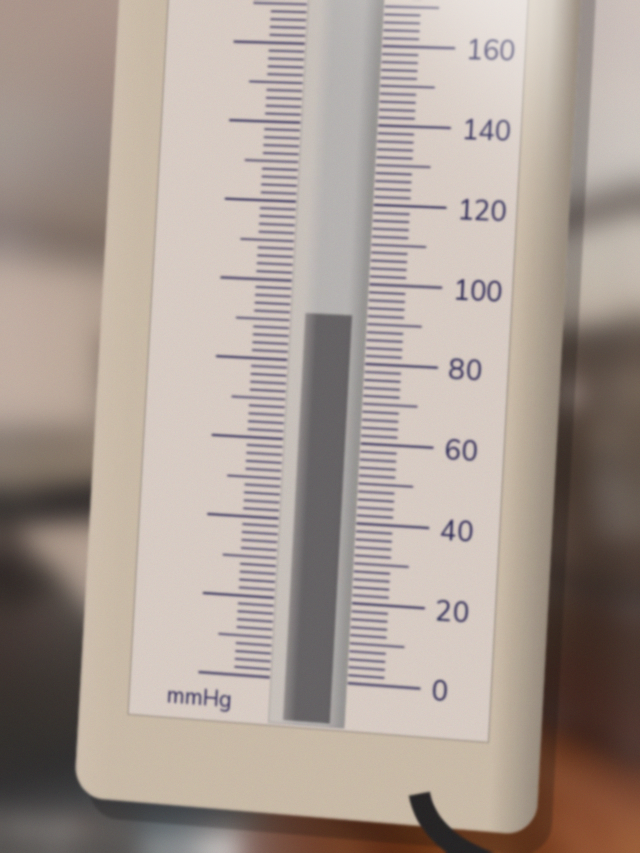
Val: 92
